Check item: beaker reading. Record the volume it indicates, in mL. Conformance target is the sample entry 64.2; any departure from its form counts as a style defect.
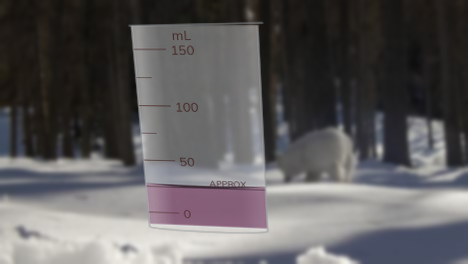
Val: 25
